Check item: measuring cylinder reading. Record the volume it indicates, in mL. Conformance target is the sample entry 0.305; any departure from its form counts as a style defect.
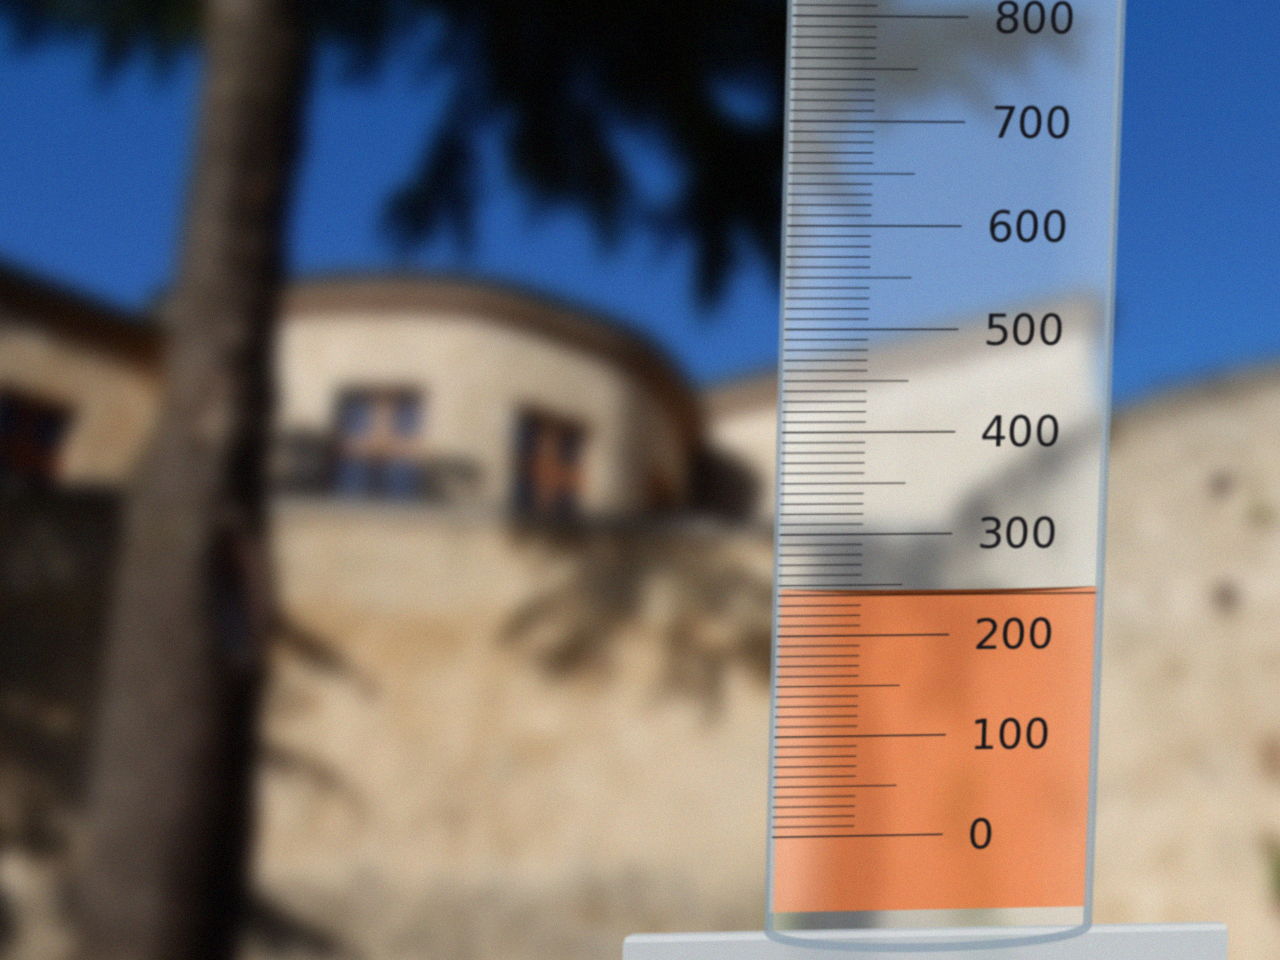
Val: 240
